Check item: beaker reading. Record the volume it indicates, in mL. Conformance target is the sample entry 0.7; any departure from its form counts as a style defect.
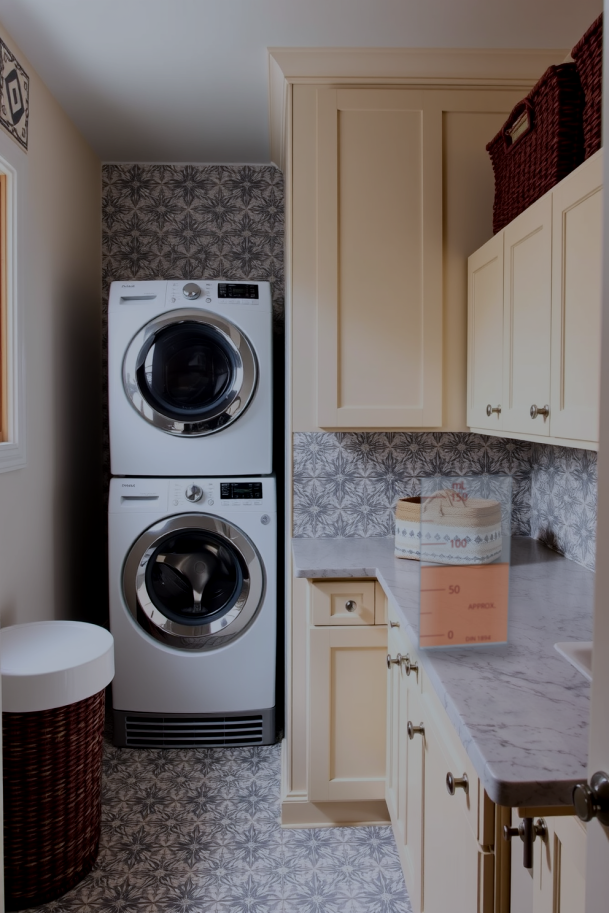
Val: 75
